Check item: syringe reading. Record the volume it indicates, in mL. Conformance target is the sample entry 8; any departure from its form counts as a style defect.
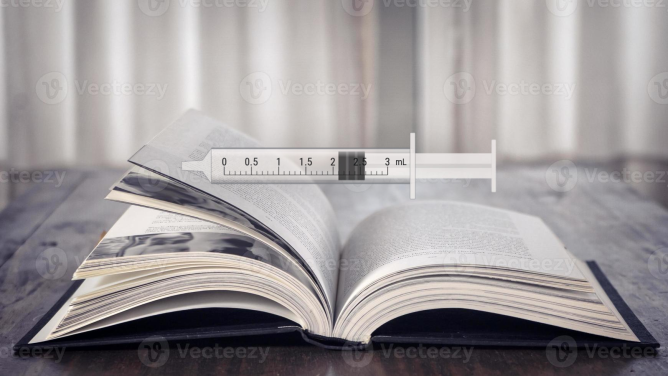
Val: 2.1
